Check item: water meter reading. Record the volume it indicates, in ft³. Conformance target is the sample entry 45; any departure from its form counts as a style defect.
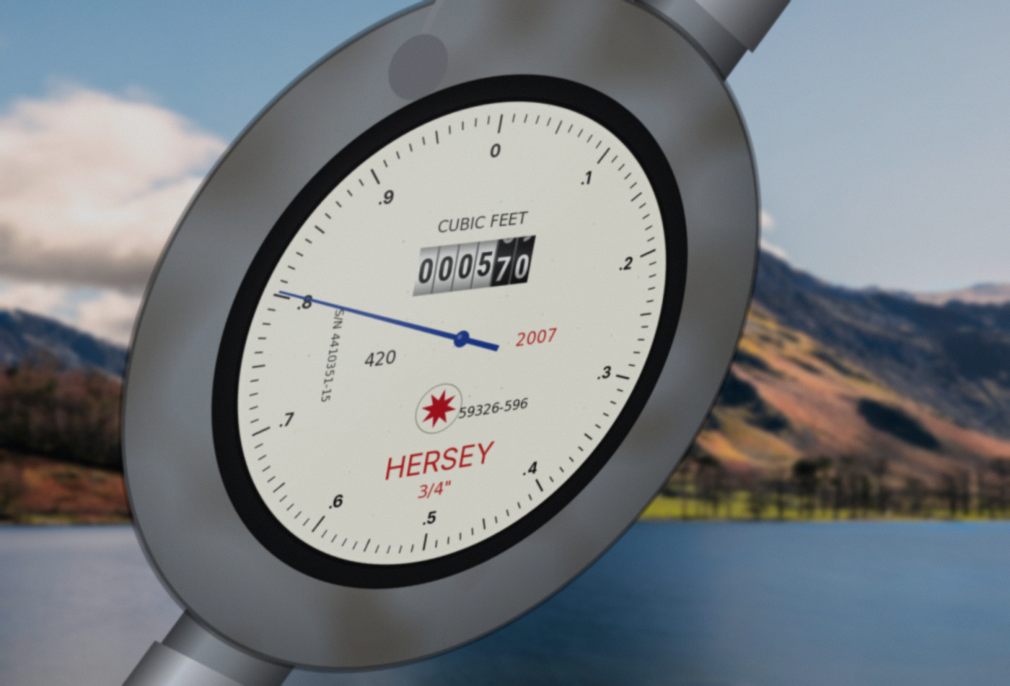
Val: 569.80
